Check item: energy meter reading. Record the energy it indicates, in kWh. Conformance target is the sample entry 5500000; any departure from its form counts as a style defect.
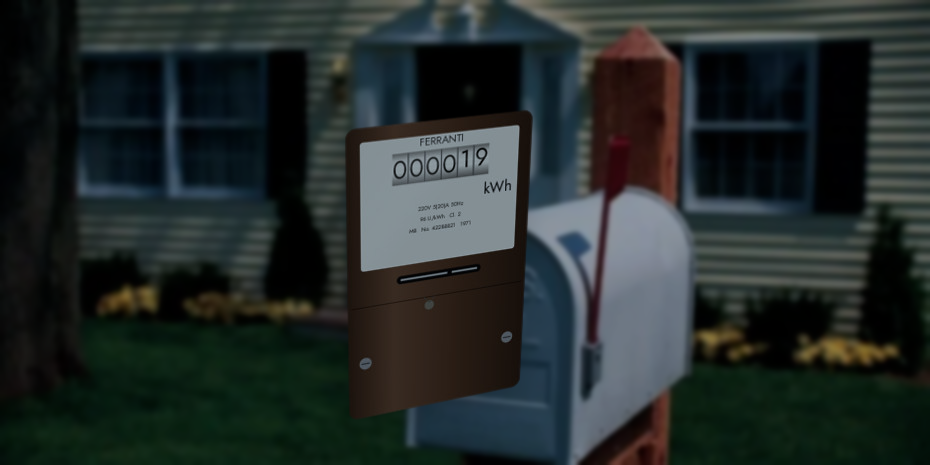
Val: 19
